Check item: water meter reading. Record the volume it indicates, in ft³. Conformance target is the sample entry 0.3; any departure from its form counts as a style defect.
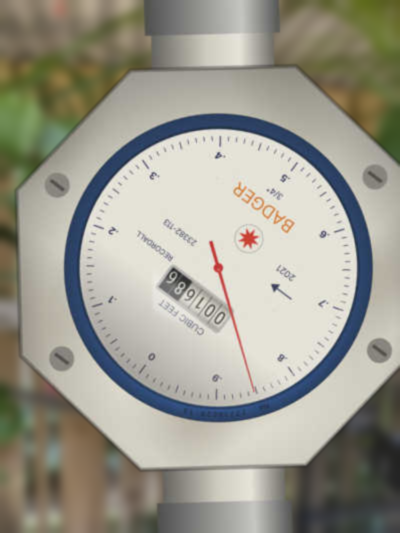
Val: 1685.85
